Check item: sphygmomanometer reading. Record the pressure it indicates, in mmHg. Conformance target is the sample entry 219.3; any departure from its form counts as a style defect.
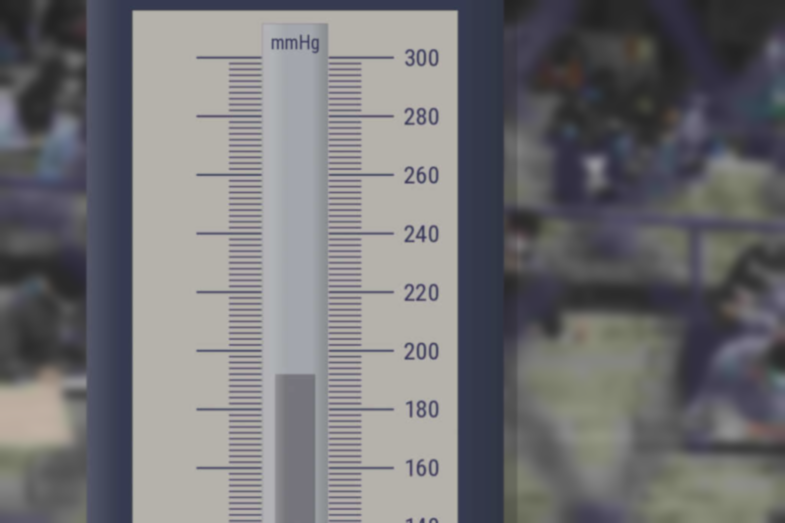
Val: 192
